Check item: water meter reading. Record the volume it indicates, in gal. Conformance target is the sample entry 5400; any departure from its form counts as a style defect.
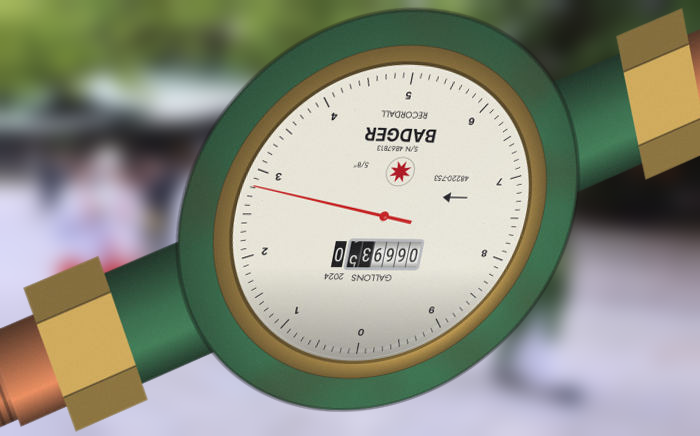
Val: 669352.8
